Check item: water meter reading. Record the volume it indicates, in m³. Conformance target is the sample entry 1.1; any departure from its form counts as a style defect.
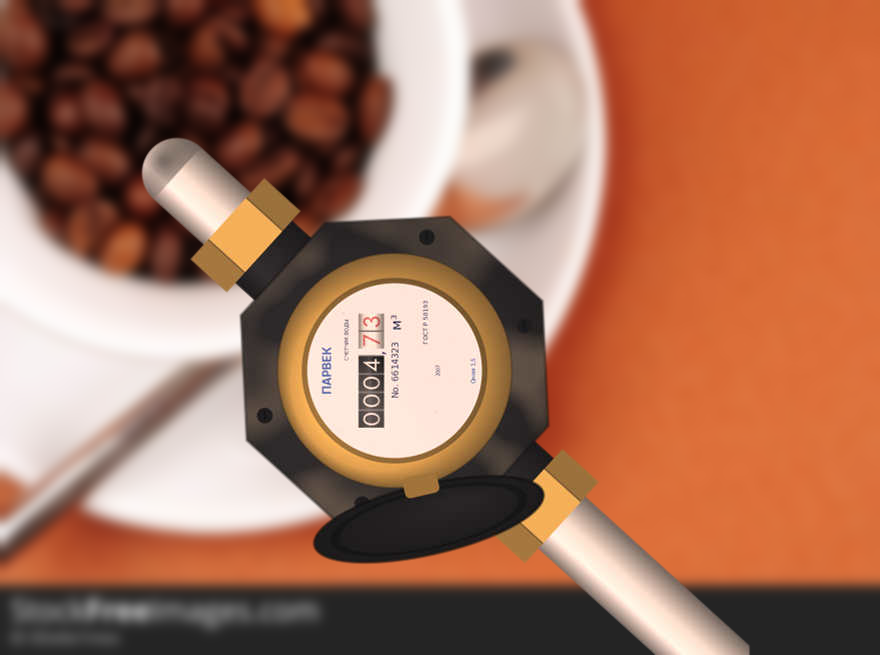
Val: 4.73
